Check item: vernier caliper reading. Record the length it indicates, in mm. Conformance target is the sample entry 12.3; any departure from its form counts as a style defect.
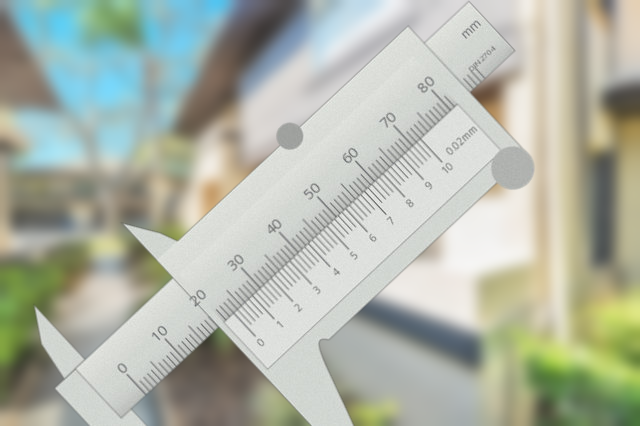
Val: 23.0
